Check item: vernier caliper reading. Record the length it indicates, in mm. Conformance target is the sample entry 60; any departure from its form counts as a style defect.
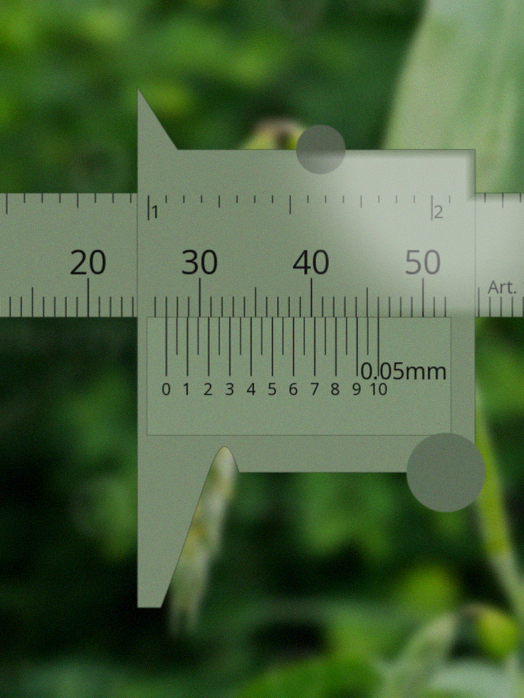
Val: 27.0
